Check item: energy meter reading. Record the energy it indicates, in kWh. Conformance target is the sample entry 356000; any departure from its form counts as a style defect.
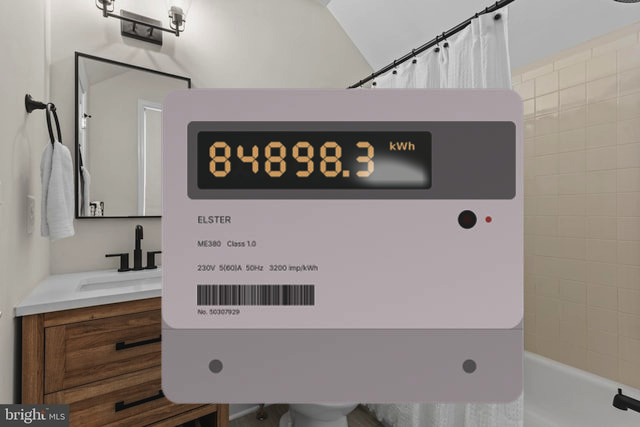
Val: 84898.3
